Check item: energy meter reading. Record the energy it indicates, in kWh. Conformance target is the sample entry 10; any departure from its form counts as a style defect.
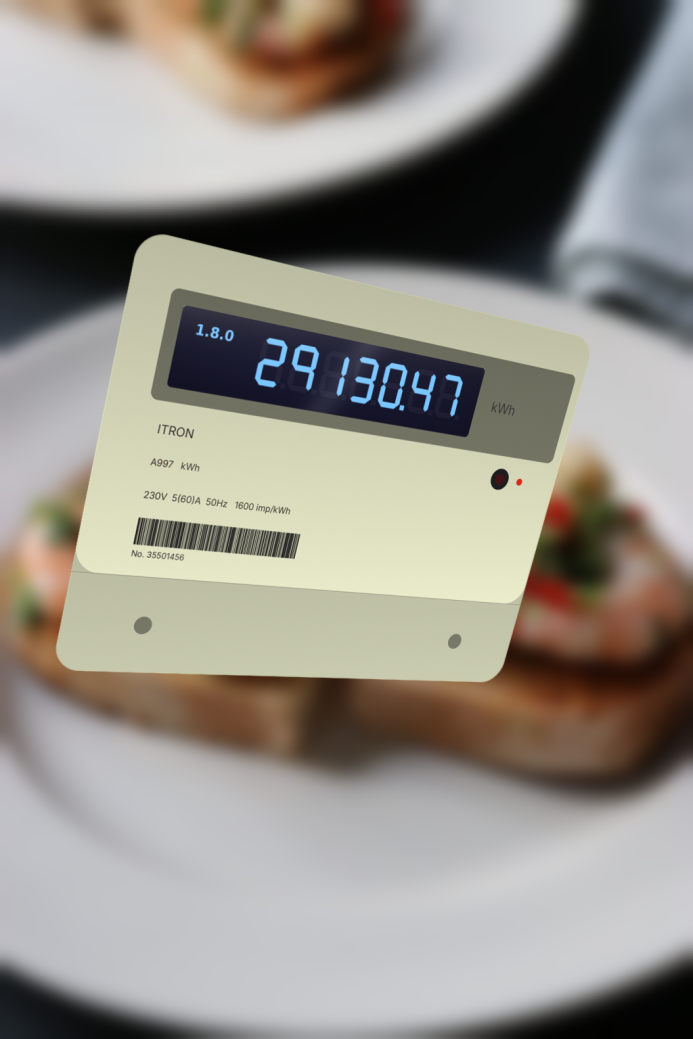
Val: 29130.47
